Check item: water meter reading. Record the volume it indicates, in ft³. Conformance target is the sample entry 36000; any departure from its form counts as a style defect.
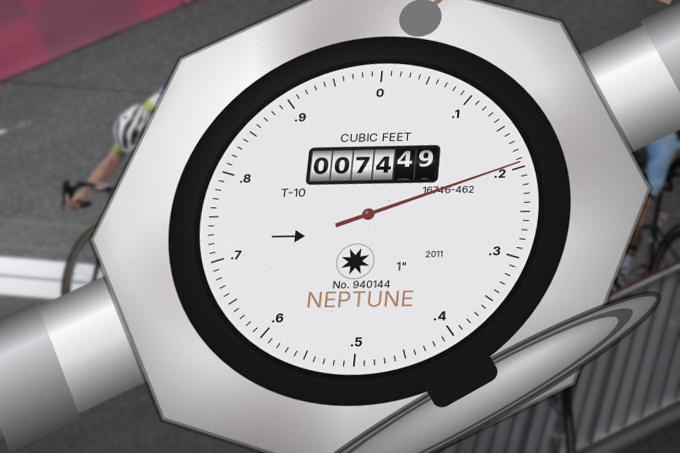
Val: 7449.19
